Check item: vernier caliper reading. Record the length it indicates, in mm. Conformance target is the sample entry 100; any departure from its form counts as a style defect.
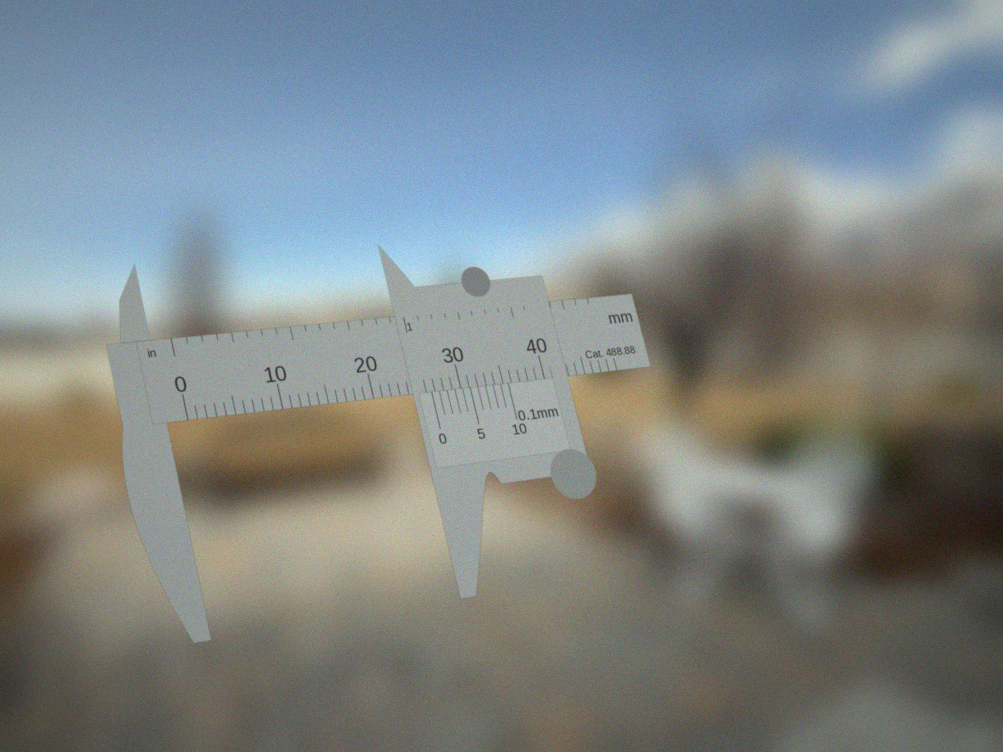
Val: 26.6
